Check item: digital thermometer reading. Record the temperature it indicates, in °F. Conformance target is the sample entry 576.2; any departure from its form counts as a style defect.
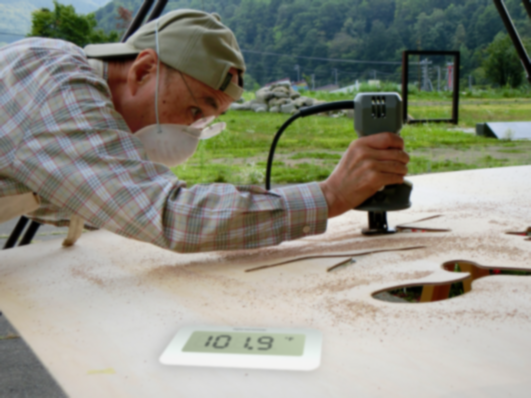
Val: 101.9
